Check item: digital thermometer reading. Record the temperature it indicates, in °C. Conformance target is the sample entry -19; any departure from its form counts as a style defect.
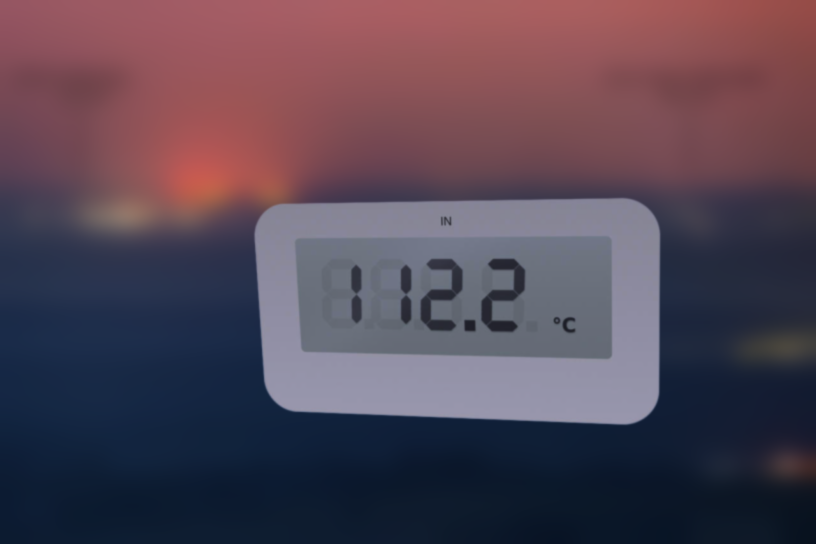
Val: 112.2
